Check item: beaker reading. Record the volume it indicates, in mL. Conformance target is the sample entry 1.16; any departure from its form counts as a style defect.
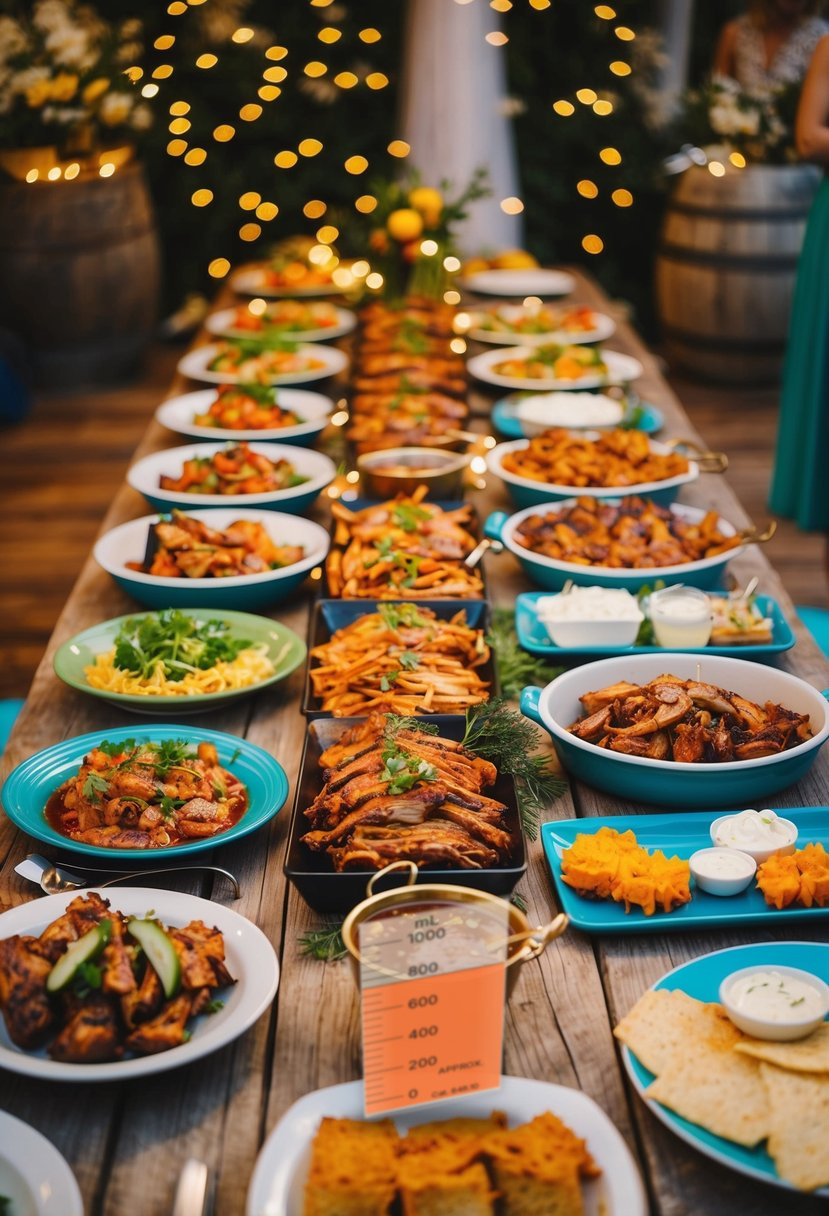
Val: 750
